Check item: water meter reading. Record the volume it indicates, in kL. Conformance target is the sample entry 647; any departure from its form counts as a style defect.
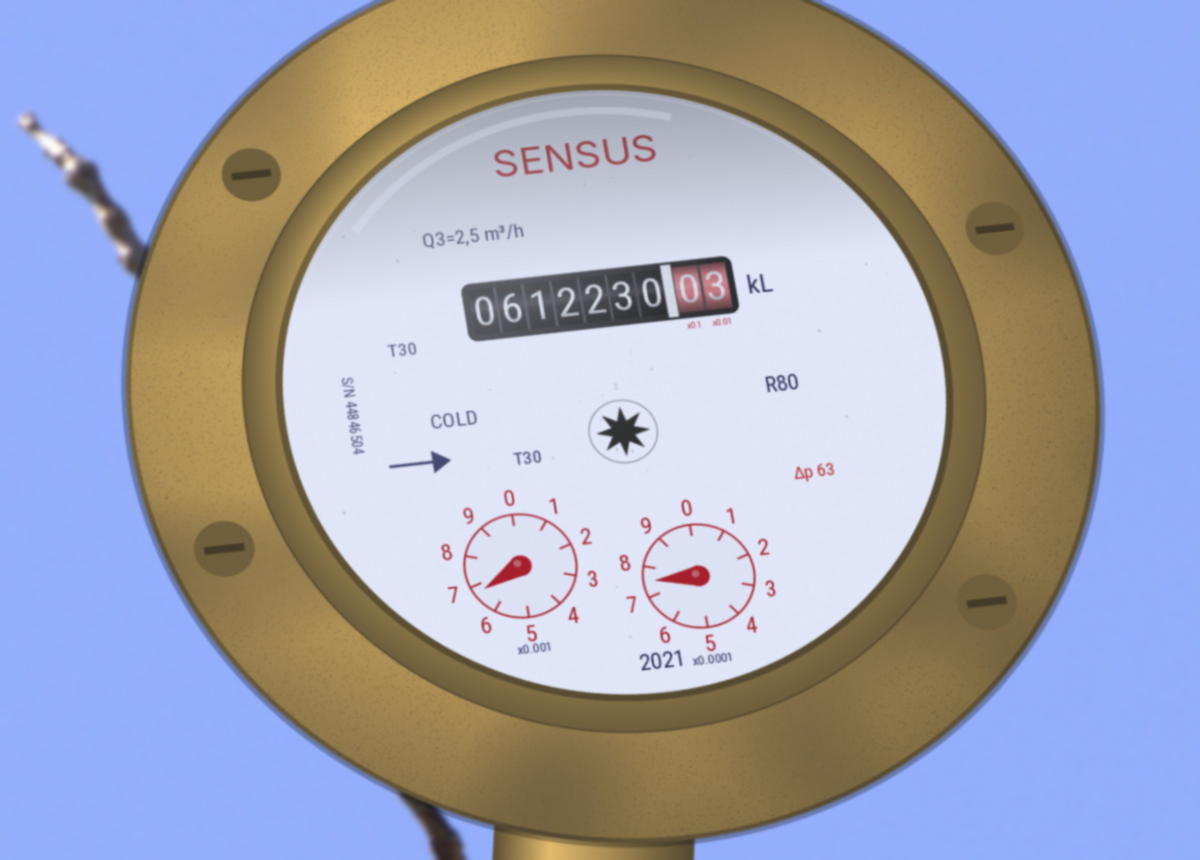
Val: 612230.0367
